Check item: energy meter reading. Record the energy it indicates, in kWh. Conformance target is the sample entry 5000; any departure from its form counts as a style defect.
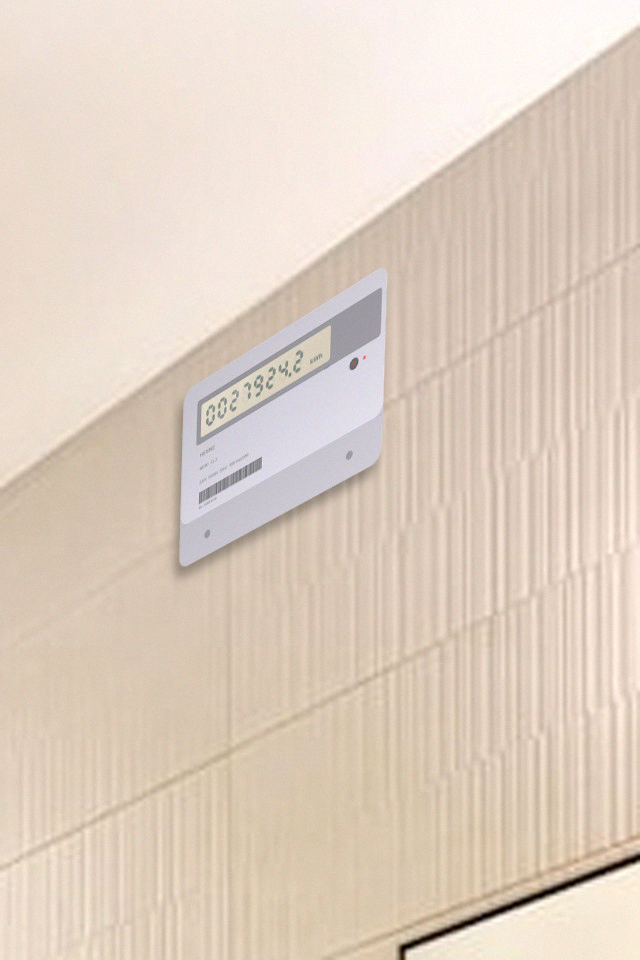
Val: 27924.2
